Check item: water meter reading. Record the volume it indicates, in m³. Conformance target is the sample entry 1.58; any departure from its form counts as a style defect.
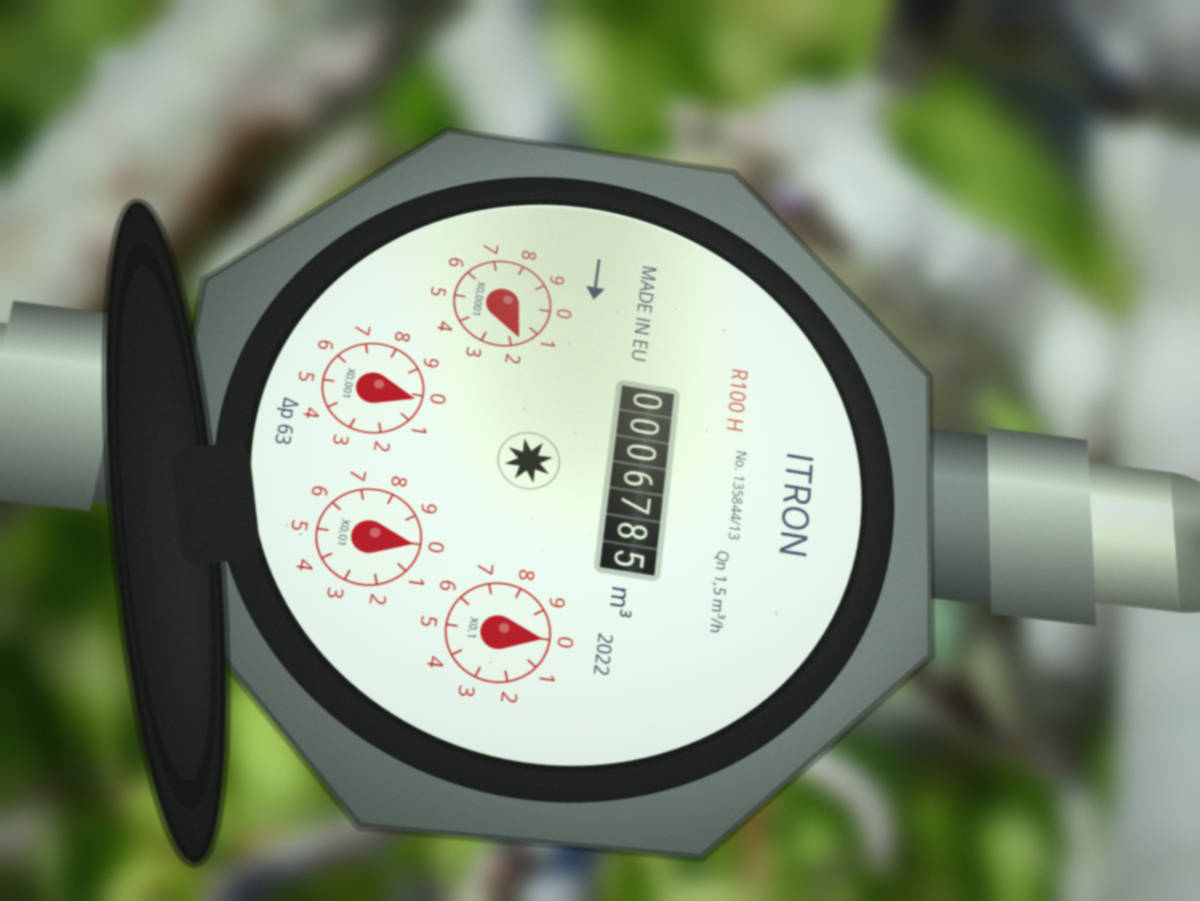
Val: 6785.0001
